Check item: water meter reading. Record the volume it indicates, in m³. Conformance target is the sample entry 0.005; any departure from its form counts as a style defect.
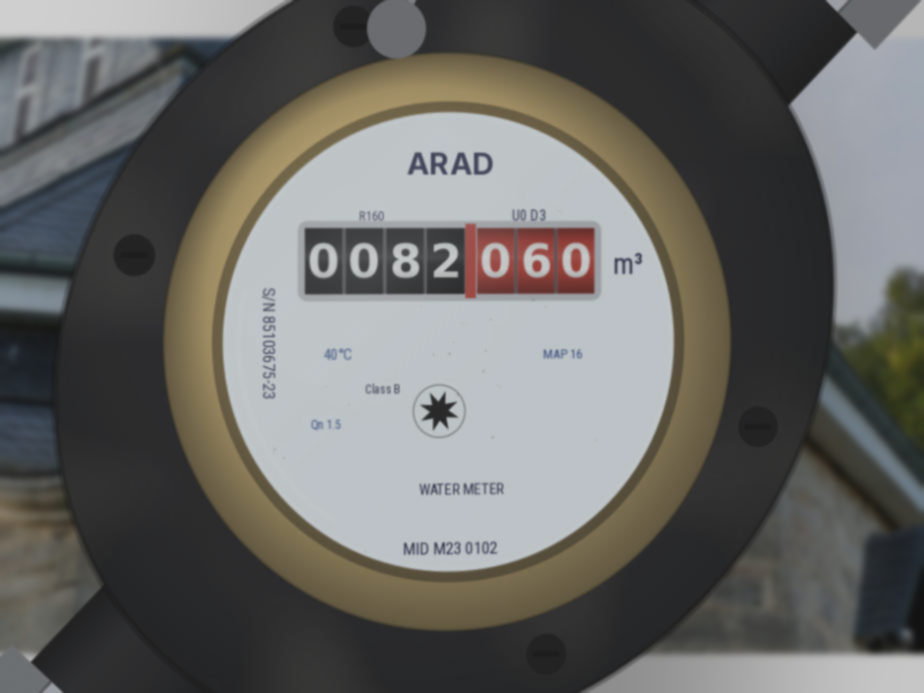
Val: 82.060
